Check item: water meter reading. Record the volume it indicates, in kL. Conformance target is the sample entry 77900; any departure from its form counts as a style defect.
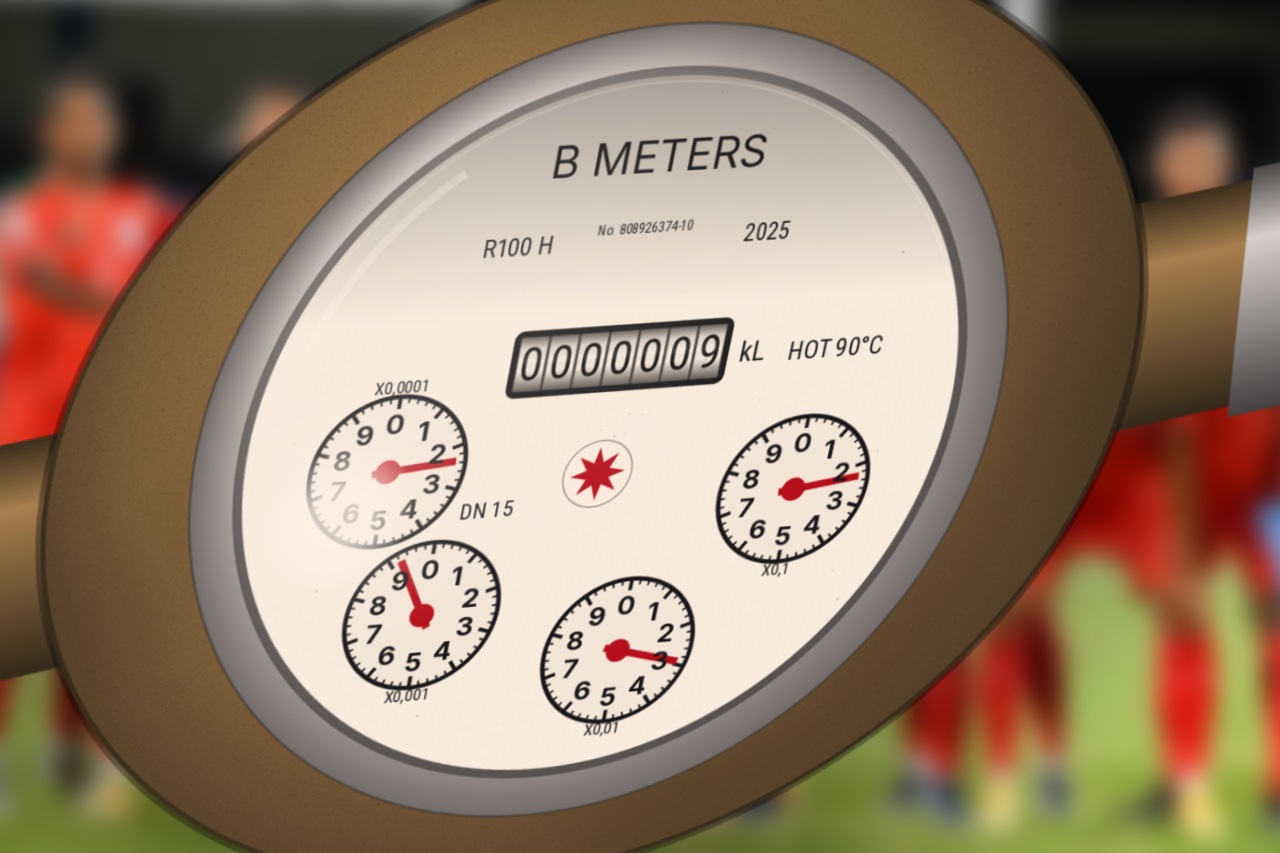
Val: 9.2292
